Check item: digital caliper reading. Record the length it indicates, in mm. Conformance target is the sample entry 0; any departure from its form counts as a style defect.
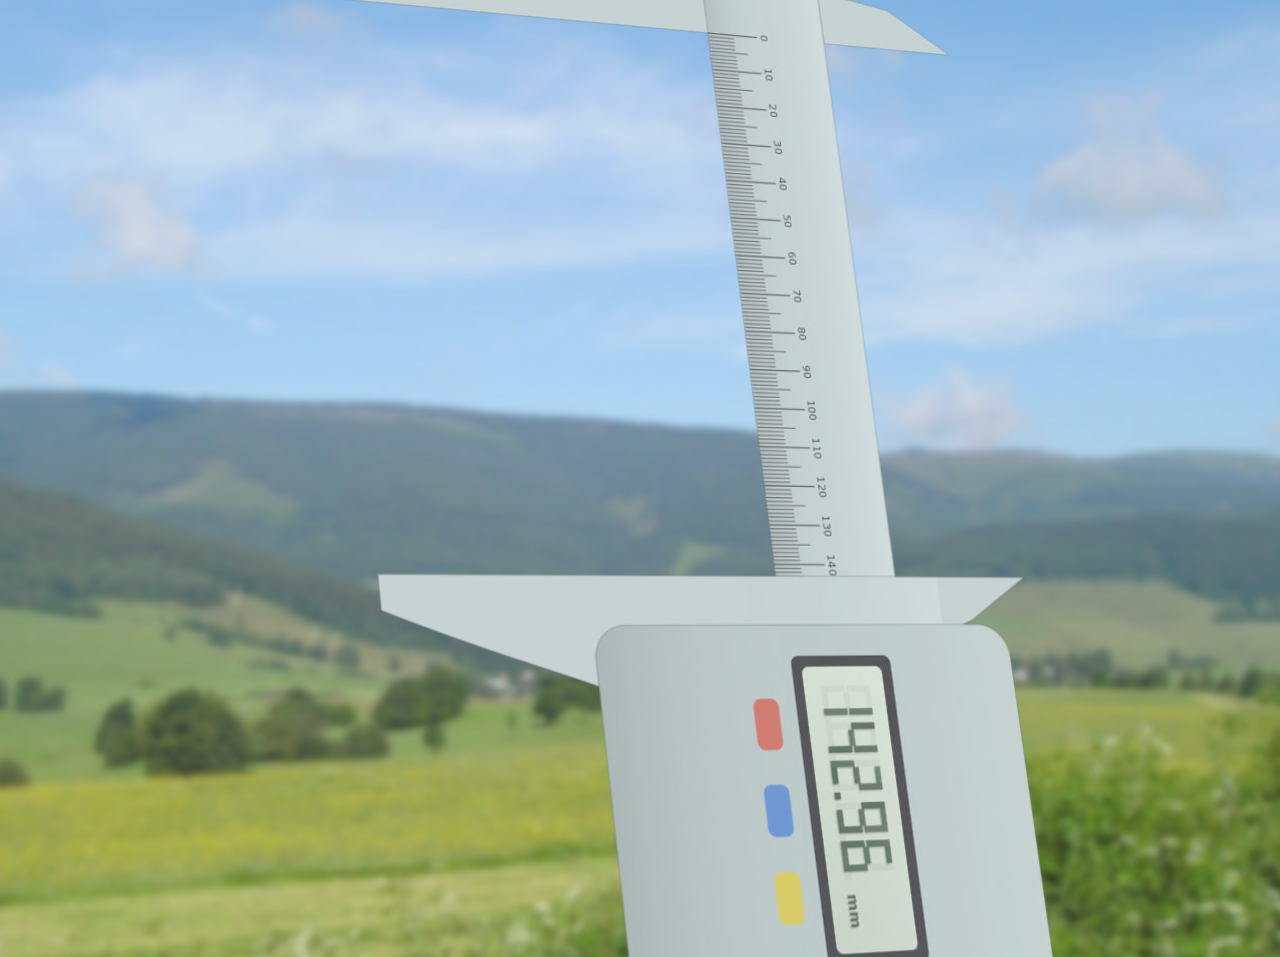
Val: 142.96
